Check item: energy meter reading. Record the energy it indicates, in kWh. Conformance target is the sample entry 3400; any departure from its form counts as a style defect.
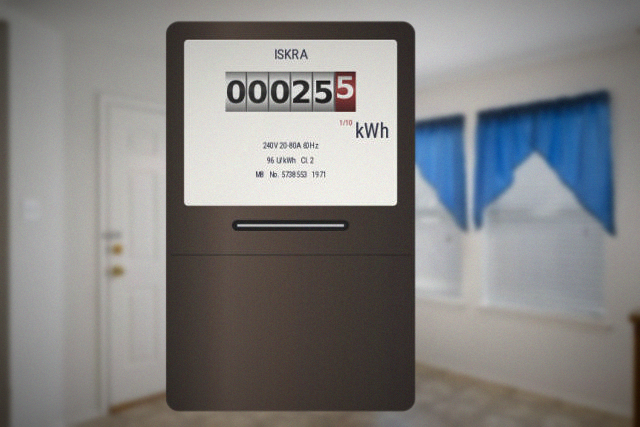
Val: 25.5
